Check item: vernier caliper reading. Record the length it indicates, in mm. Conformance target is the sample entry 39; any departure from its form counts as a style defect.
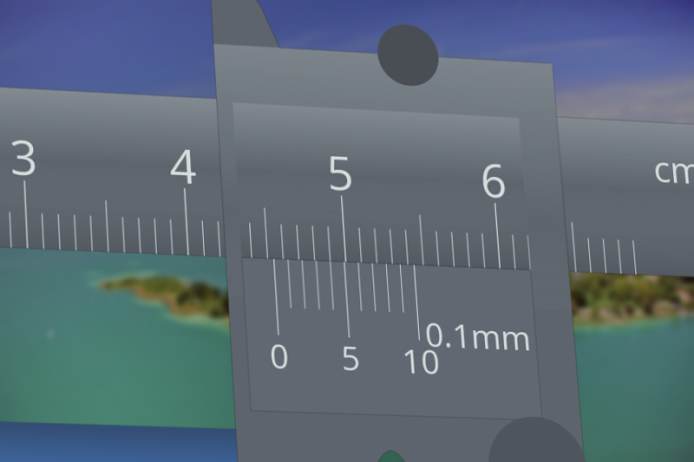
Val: 45.4
